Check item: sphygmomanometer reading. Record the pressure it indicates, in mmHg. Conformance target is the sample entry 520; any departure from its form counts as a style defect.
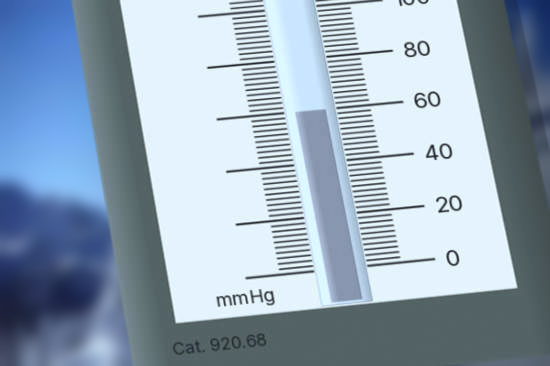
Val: 60
